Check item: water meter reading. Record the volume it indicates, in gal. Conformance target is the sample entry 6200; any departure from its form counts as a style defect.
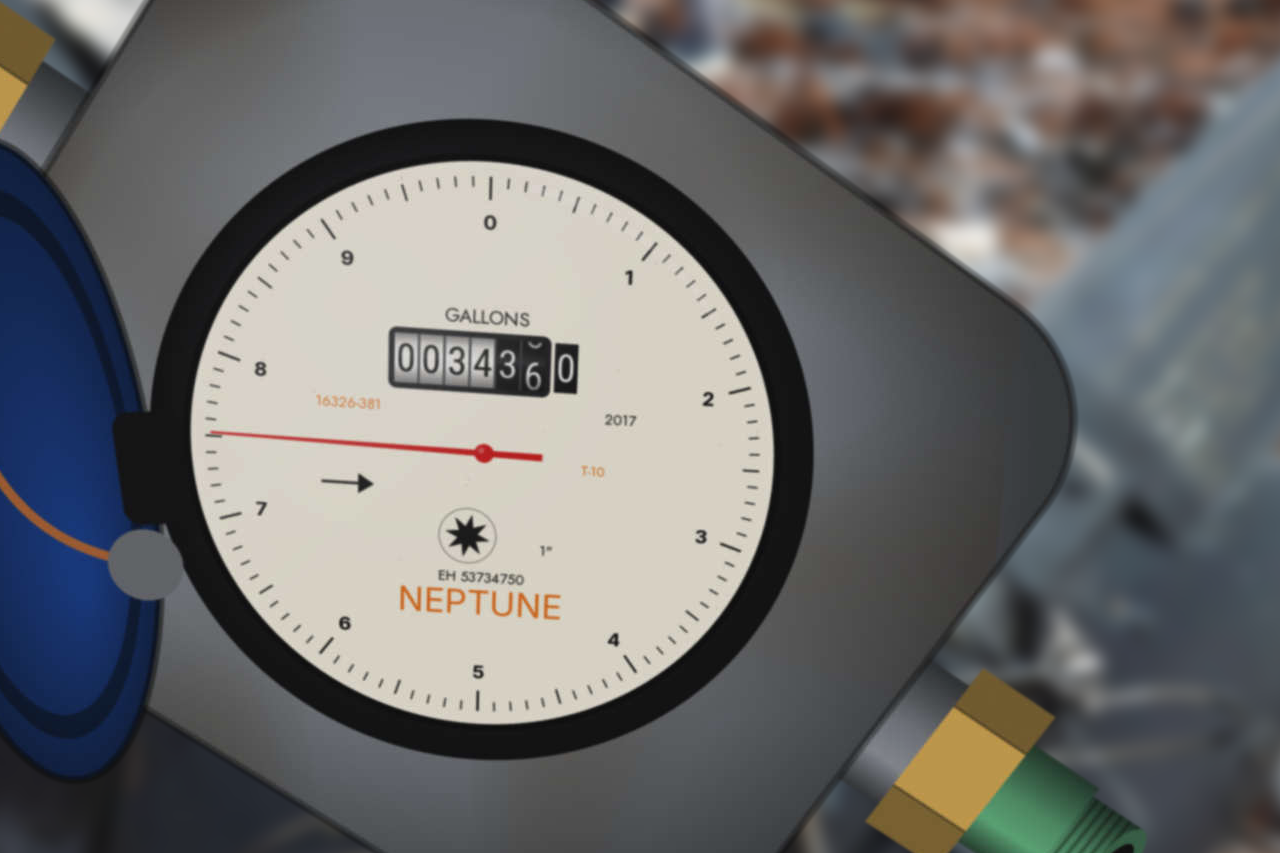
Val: 34357.5
